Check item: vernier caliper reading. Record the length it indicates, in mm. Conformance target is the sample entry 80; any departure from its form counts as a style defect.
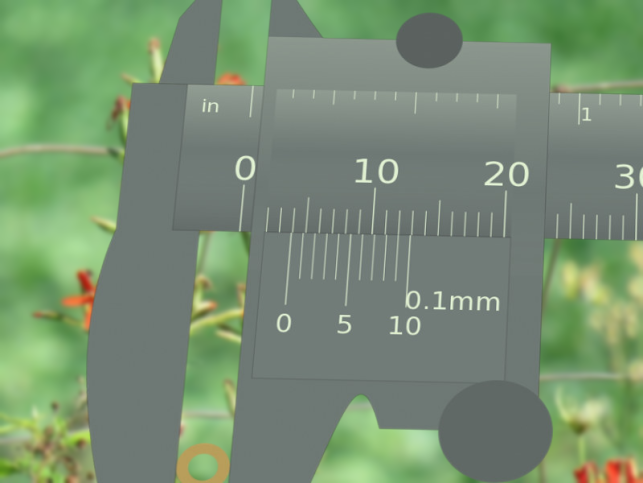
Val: 3.9
